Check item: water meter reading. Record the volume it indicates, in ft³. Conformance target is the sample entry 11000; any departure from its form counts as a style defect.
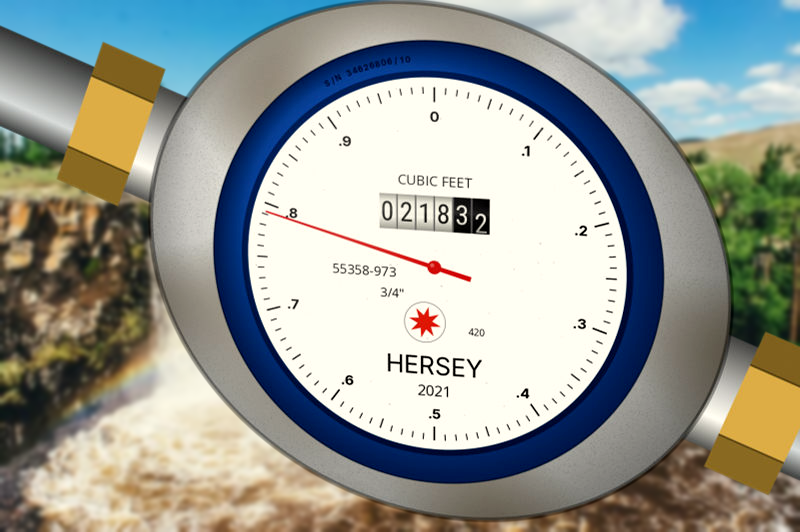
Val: 21831.79
